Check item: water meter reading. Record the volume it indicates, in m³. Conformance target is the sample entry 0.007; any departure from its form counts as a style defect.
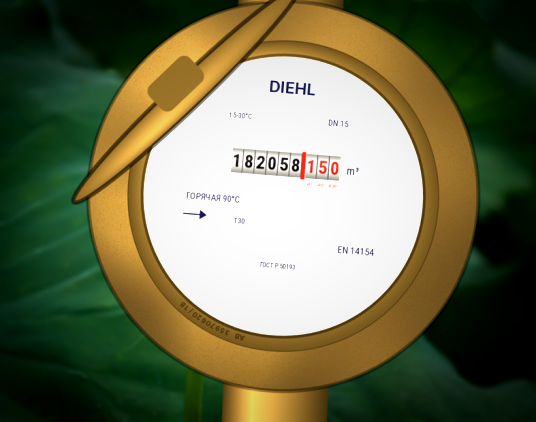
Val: 182058.150
